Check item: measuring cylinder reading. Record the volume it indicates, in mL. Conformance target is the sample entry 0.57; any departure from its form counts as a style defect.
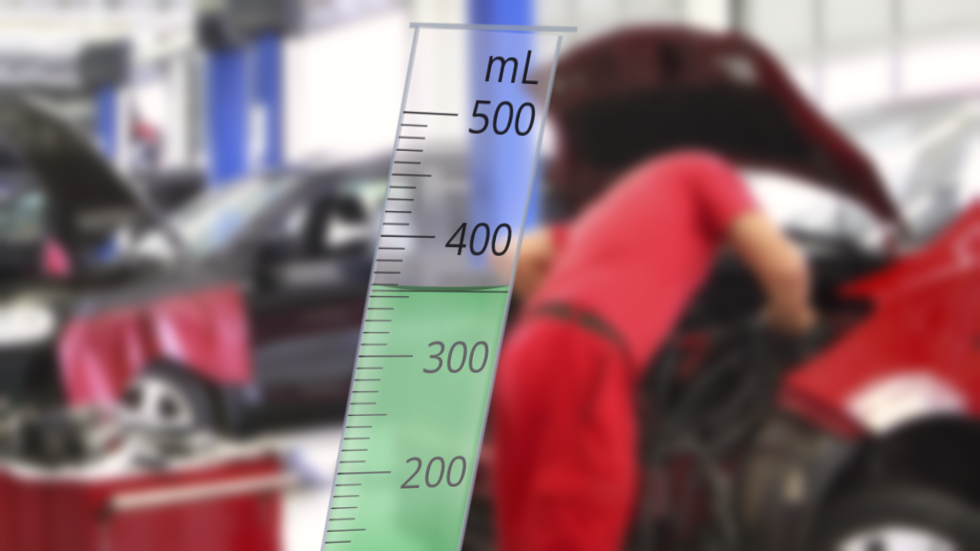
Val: 355
